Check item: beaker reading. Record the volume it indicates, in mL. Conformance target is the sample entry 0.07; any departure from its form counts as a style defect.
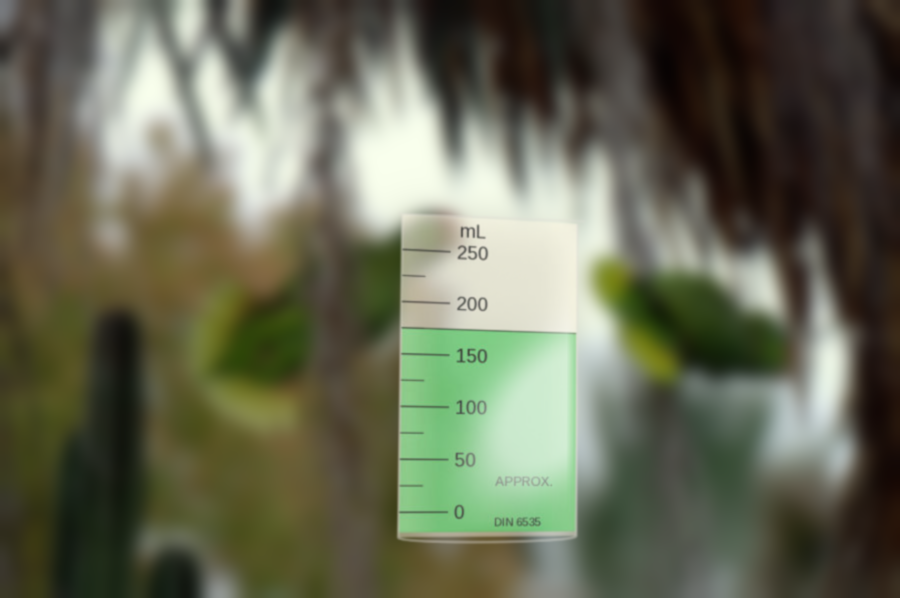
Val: 175
